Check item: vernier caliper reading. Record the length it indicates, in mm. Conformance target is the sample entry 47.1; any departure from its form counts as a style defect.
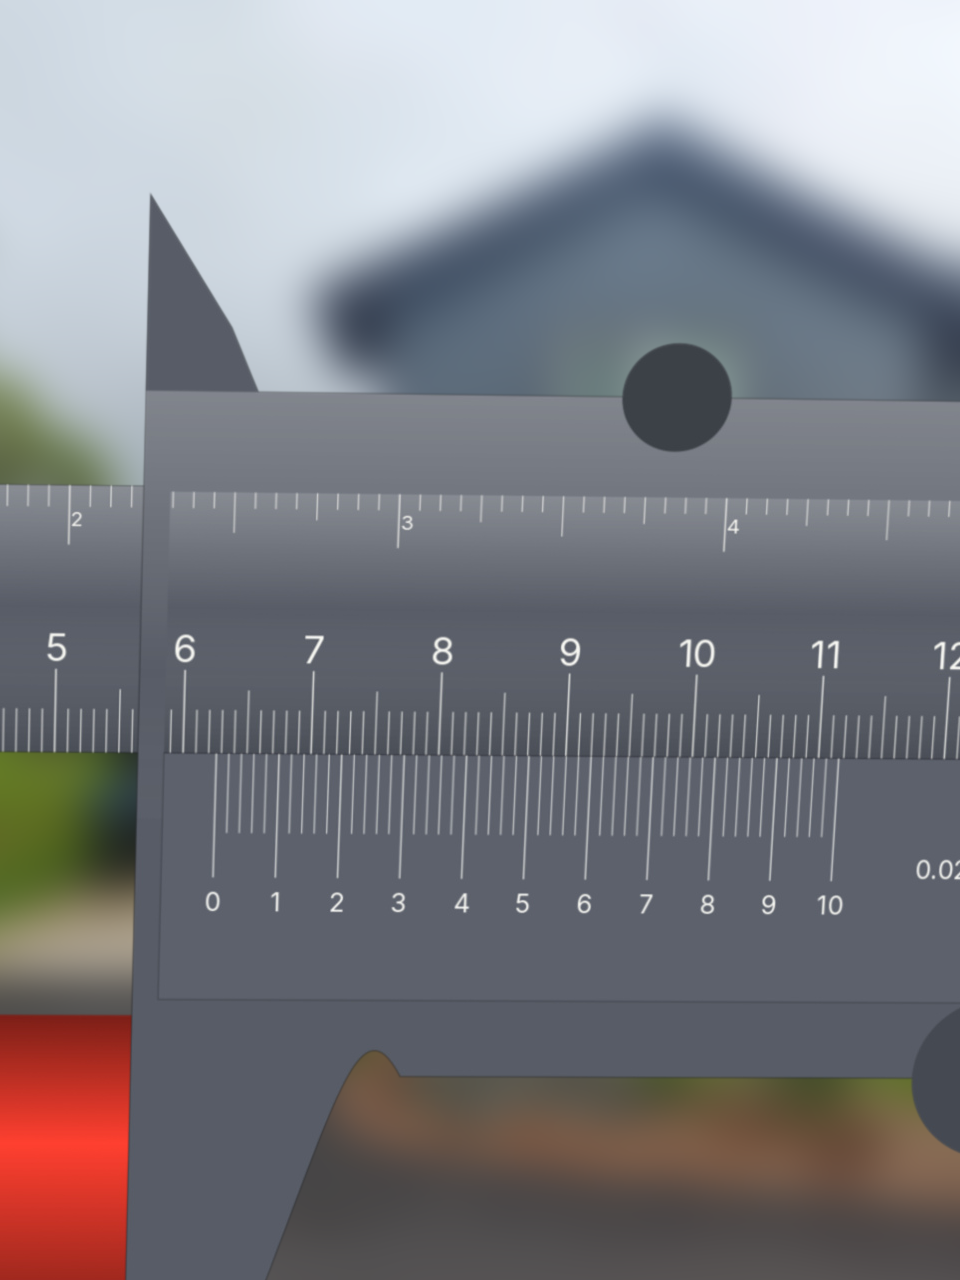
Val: 62.6
